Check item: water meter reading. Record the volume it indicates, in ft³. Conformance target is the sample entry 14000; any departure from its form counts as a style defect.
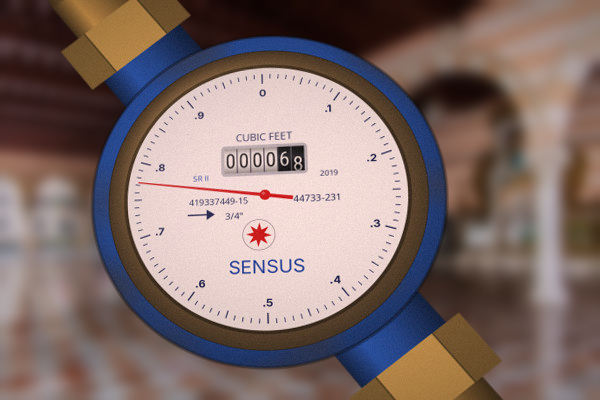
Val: 67.77
